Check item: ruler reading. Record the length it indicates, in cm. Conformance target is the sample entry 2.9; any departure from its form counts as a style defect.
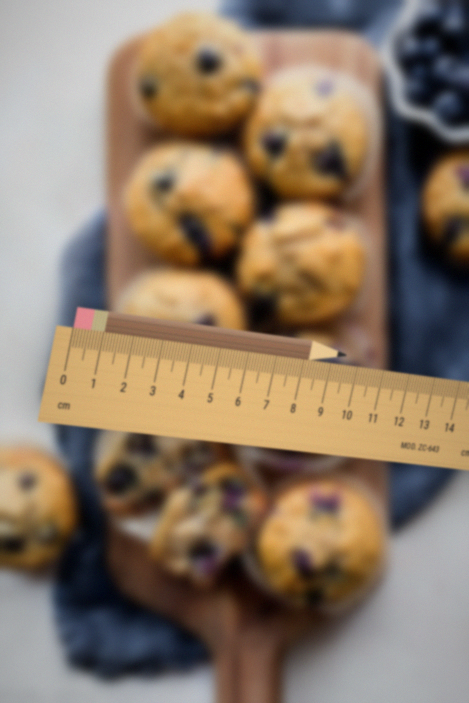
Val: 9.5
